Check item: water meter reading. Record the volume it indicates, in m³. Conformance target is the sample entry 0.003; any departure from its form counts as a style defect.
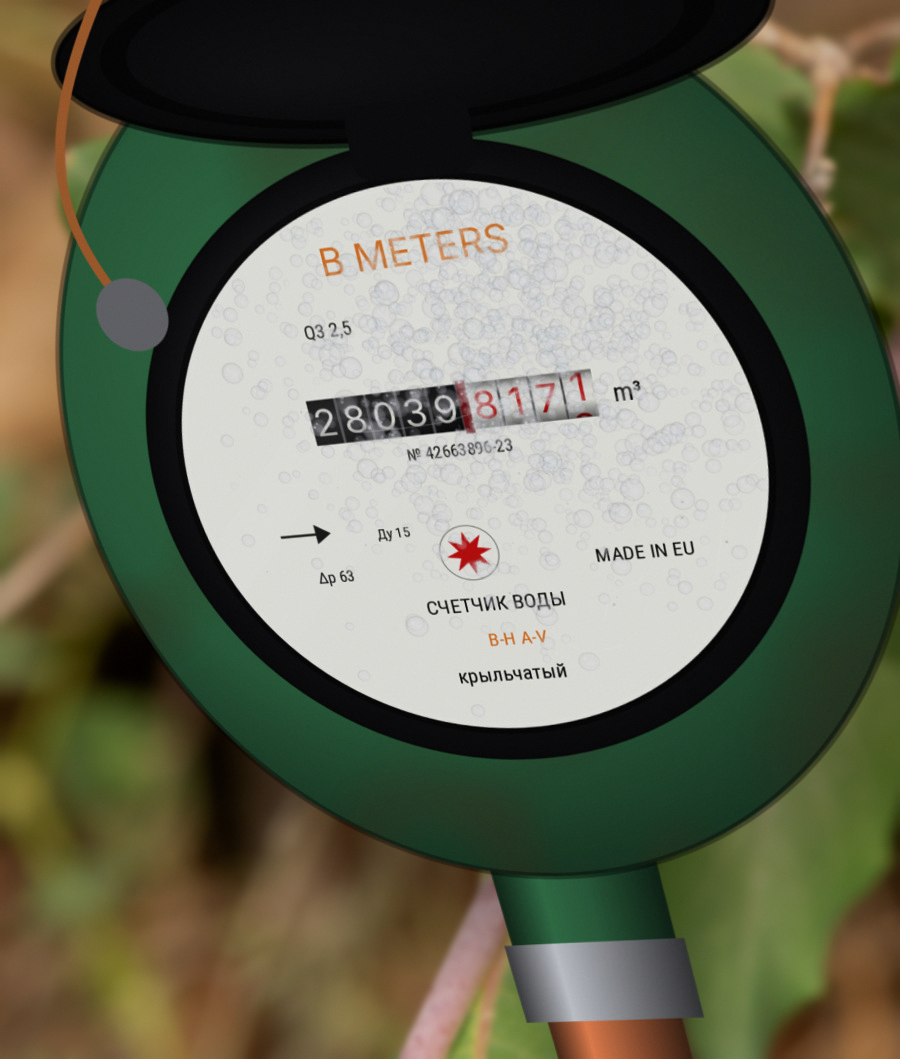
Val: 28039.8171
